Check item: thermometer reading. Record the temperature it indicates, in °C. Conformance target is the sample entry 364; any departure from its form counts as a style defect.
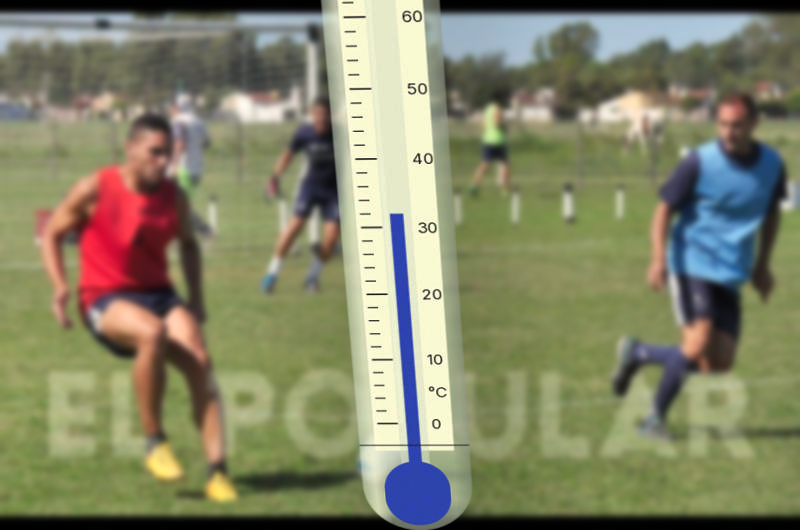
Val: 32
